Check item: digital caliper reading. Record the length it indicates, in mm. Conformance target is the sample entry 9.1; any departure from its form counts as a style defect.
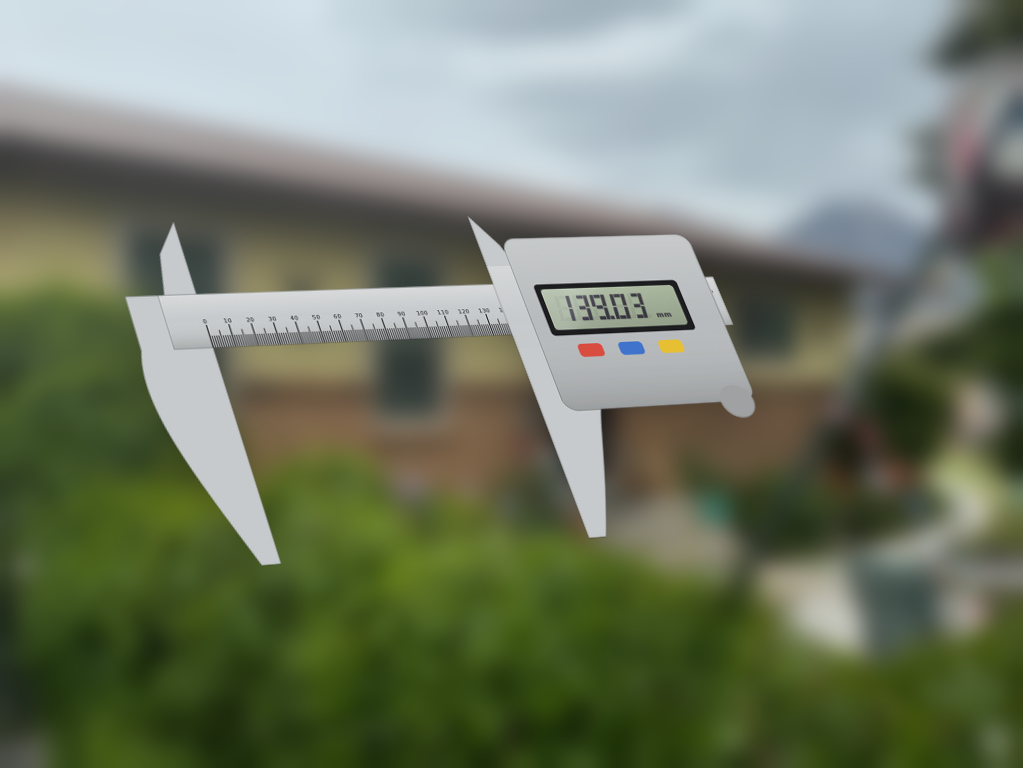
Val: 139.03
